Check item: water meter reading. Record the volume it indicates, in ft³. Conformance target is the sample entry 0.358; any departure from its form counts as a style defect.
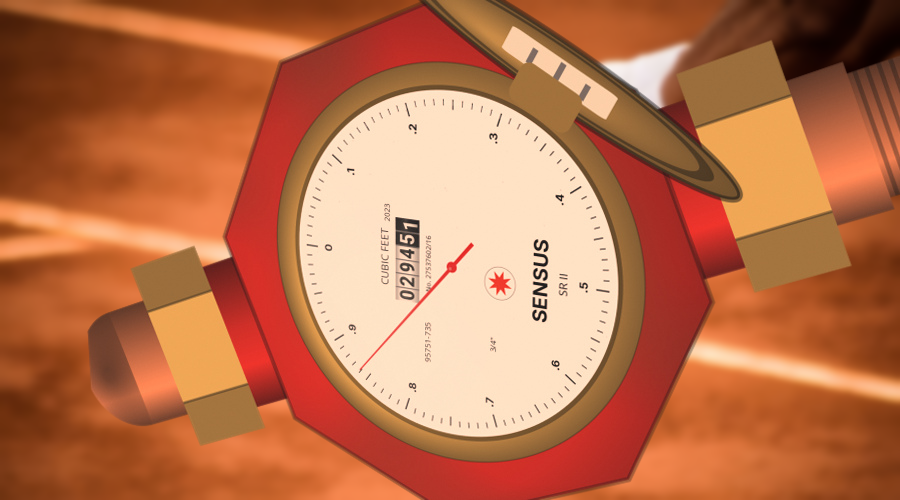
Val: 29450.86
